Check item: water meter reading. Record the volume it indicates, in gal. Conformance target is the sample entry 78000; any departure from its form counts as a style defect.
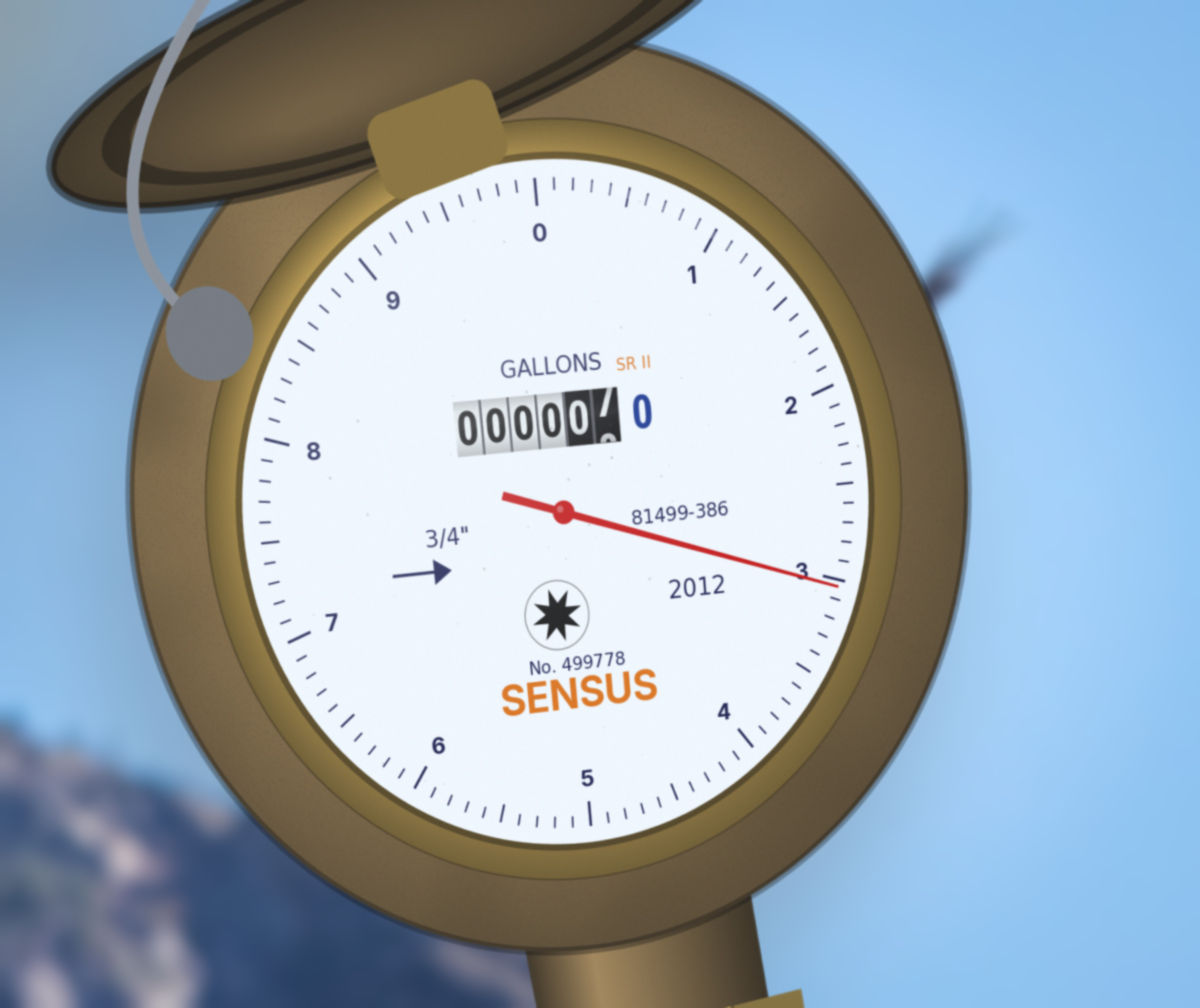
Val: 73.0
